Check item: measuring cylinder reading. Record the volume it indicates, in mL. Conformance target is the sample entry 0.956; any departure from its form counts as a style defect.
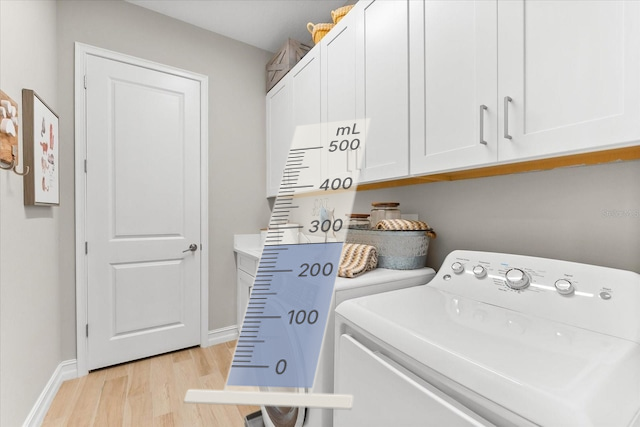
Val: 260
